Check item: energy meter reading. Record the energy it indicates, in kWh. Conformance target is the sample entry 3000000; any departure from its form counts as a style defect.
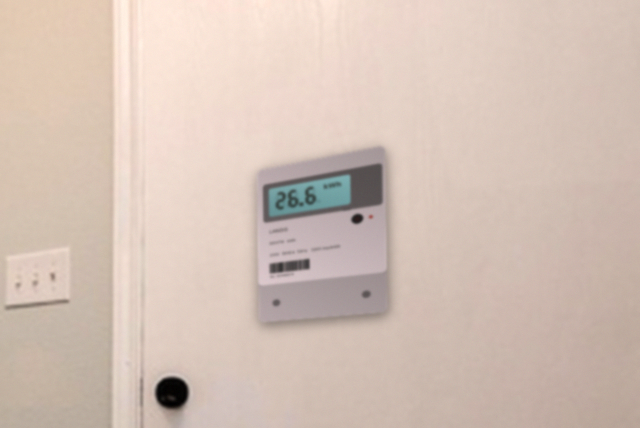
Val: 26.6
